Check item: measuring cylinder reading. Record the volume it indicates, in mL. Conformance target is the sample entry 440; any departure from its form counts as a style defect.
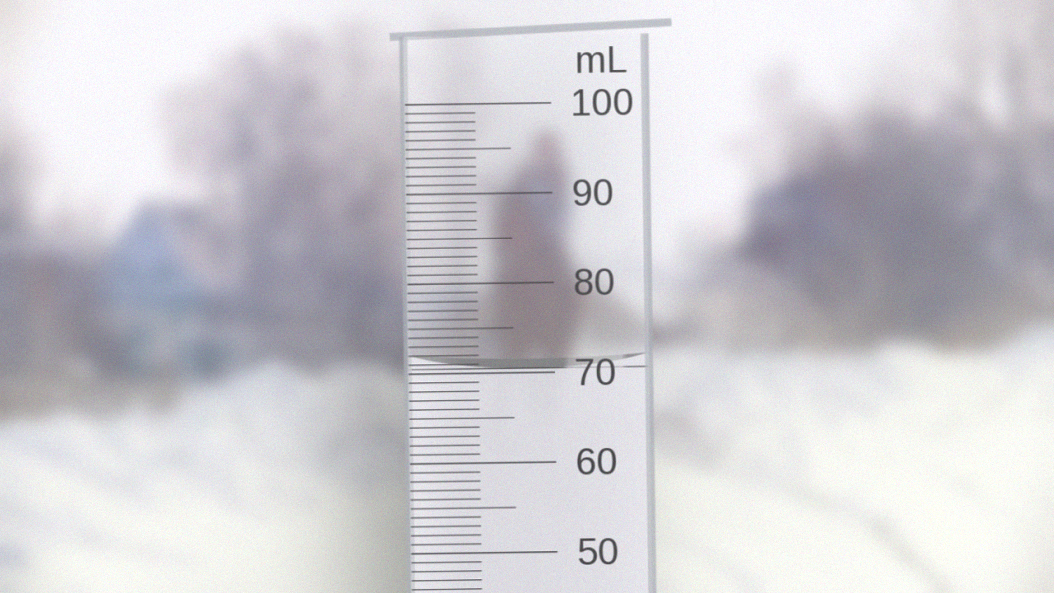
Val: 70.5
